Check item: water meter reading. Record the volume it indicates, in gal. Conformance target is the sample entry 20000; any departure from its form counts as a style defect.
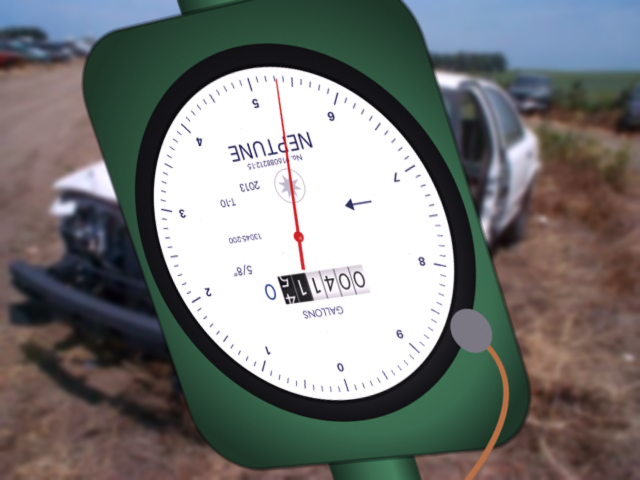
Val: 41145.3
